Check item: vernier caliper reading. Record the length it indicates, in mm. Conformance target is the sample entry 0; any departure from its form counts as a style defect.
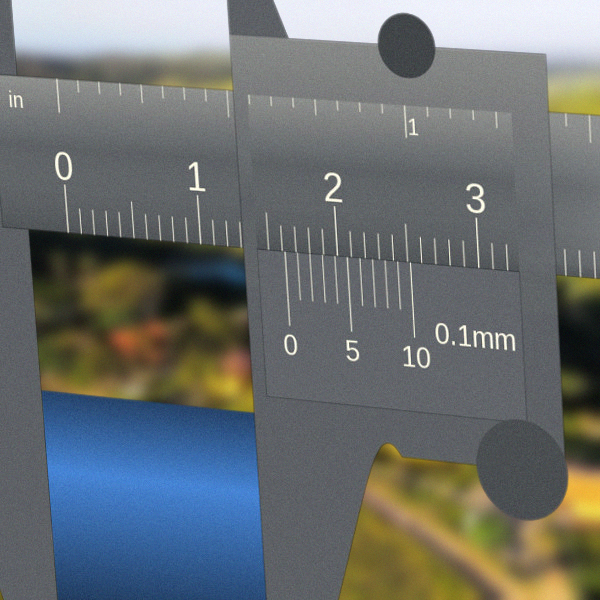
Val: 16.2
